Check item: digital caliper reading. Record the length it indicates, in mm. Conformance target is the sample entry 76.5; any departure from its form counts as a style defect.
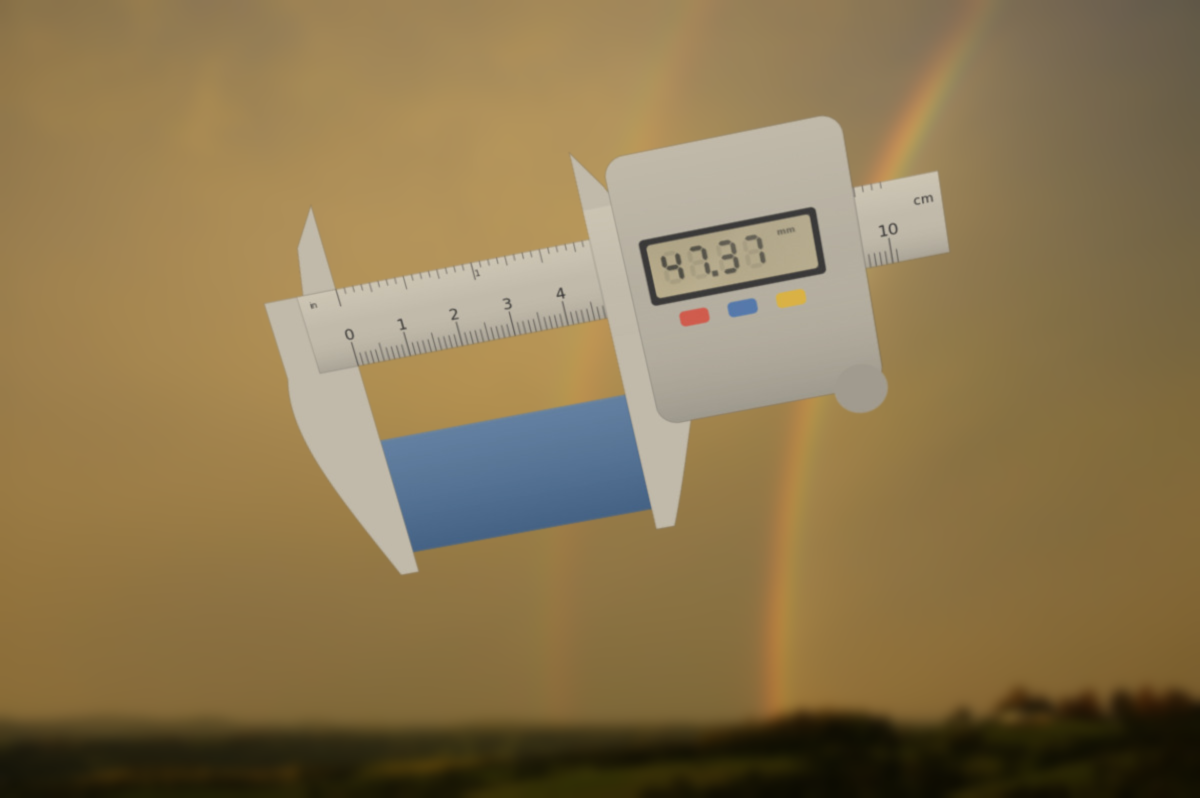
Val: 47.37
